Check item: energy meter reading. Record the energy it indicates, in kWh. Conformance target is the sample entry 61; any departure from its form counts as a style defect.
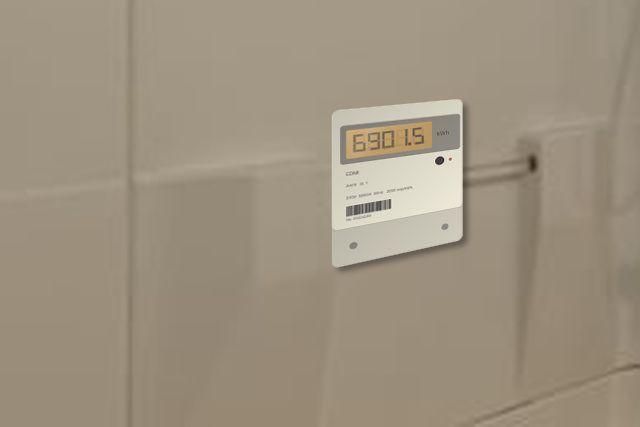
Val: 6901.5
